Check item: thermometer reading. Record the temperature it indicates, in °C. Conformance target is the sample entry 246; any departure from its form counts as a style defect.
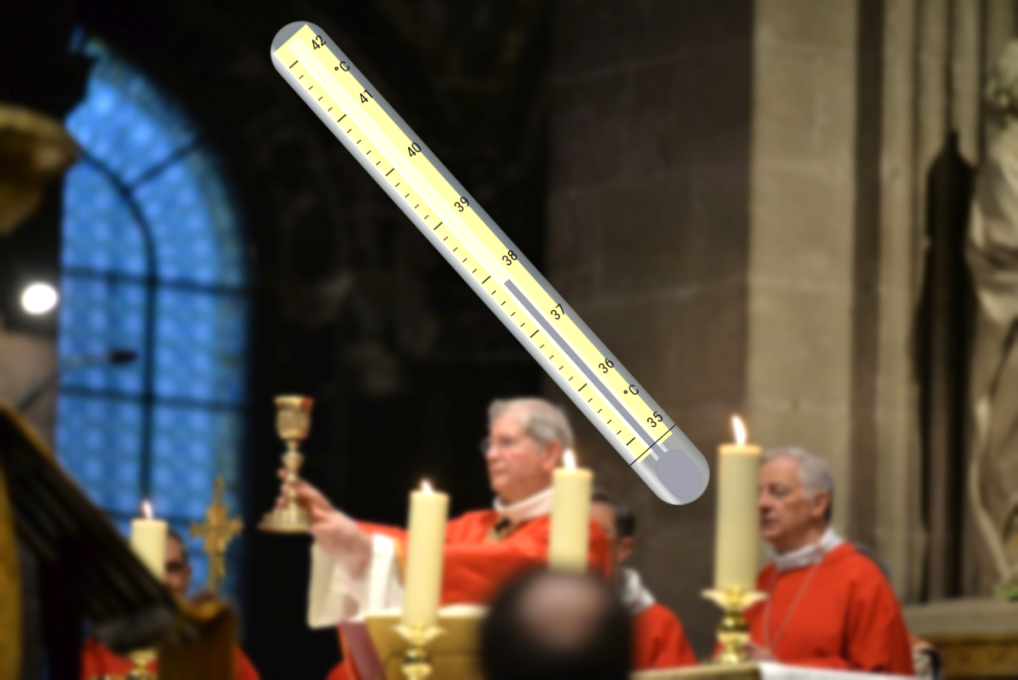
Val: 37.8
